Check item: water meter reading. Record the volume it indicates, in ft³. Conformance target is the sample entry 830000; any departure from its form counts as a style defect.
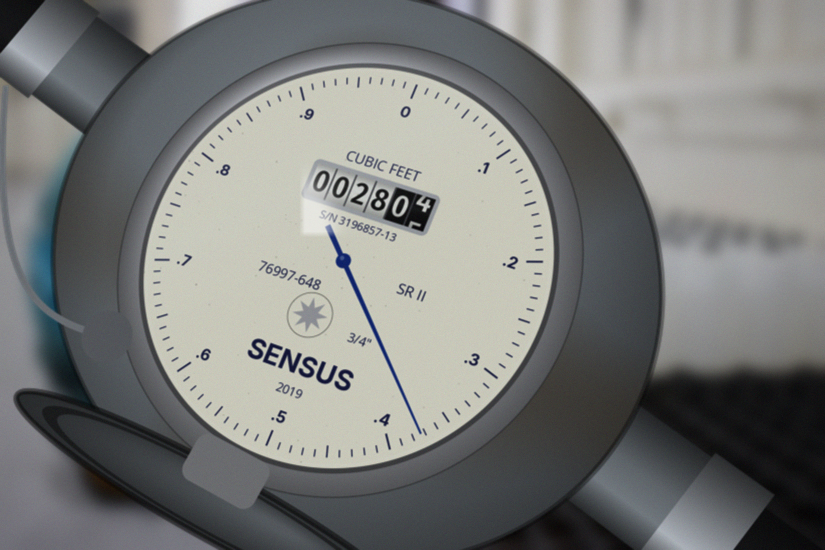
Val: 2804.37
